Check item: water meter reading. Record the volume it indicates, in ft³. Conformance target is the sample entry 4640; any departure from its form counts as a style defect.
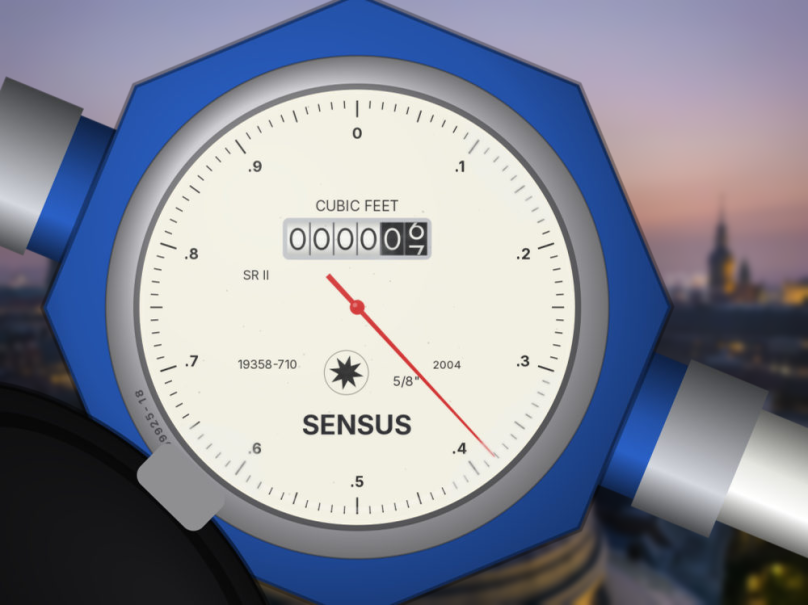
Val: 6.38
